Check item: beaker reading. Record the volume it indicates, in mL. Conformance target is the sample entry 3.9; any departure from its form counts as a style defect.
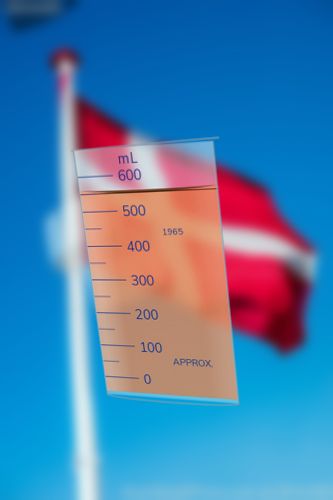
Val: 550
